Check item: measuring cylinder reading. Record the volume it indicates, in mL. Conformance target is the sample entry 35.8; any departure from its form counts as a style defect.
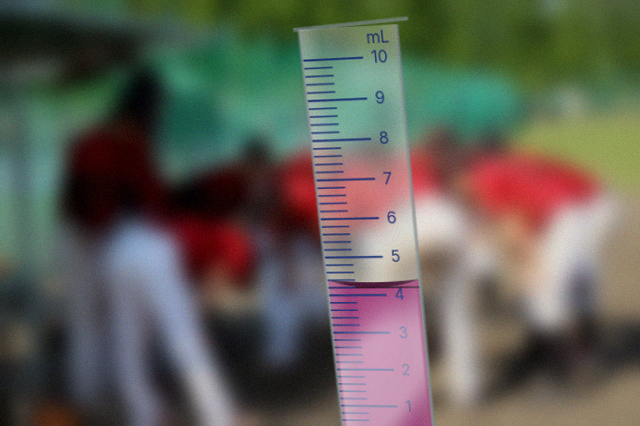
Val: 4.2
